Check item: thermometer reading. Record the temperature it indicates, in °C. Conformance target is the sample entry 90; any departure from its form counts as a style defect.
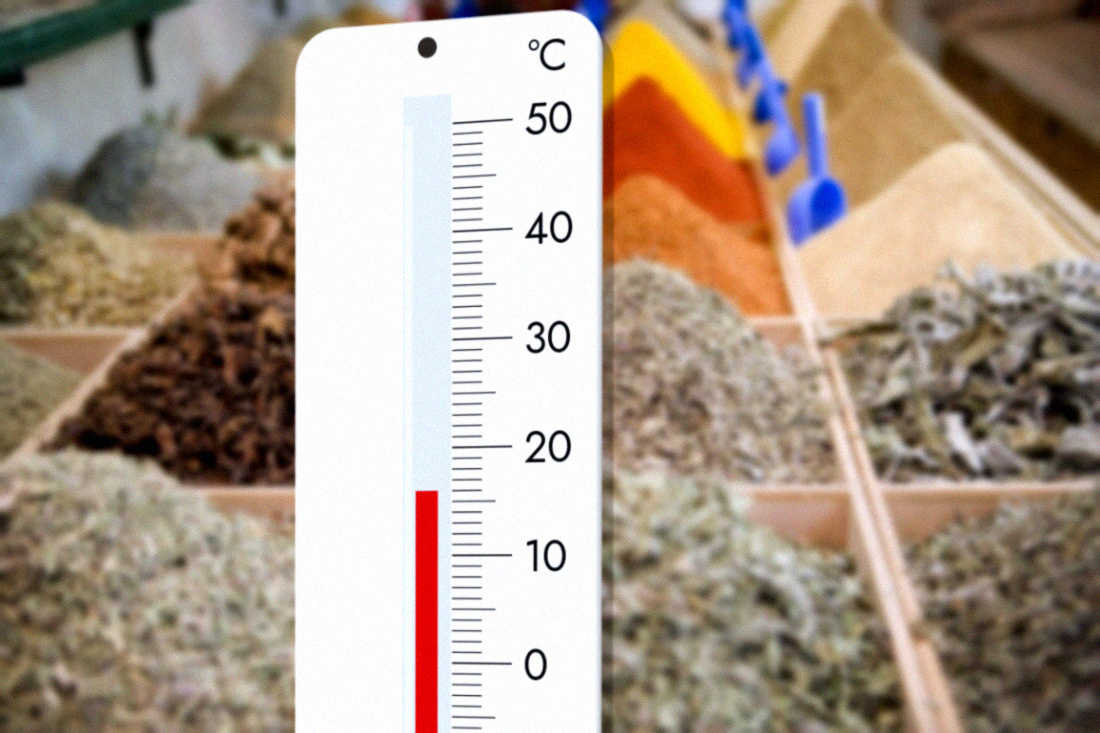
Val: 16
